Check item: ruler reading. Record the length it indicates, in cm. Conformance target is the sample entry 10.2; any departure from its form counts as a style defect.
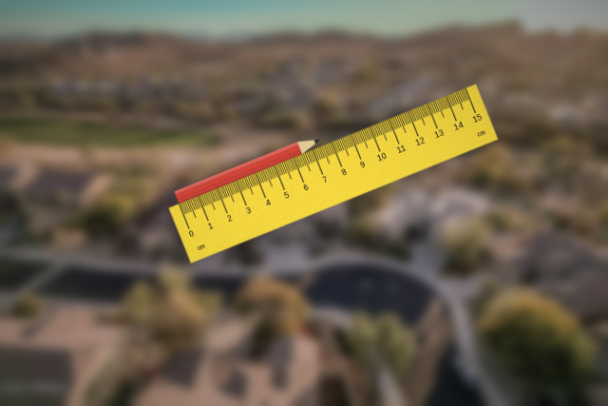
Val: 7.5
